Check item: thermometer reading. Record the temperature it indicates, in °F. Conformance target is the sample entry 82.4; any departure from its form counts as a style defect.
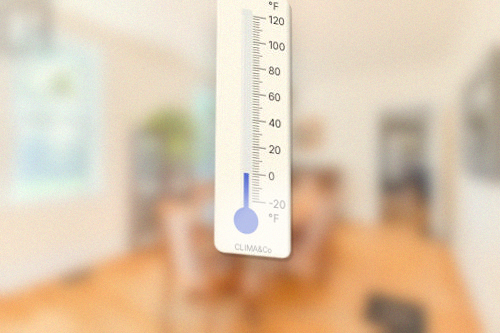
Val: 0
